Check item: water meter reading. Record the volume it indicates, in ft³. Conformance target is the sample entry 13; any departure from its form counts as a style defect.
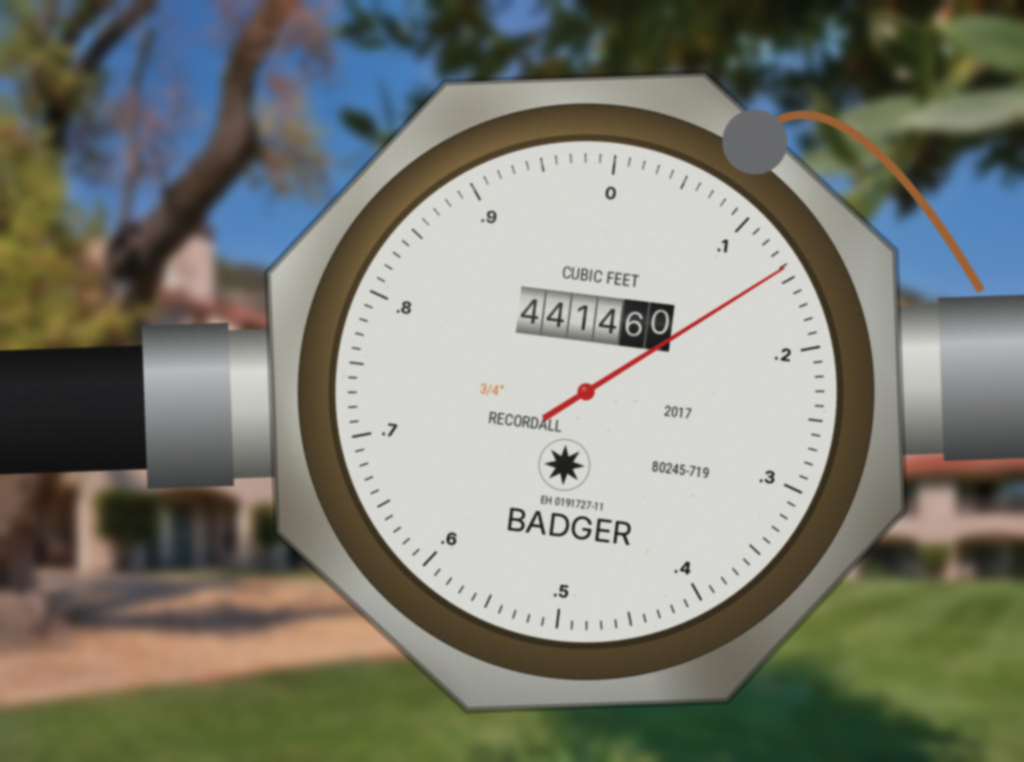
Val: 441460.14
